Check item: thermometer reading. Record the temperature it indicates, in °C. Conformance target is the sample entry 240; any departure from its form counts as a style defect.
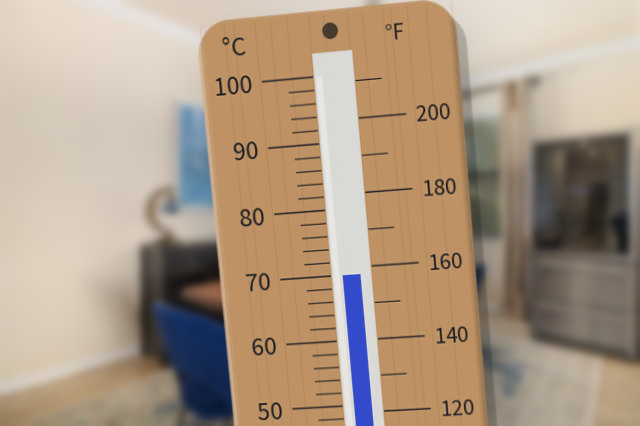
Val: 70
